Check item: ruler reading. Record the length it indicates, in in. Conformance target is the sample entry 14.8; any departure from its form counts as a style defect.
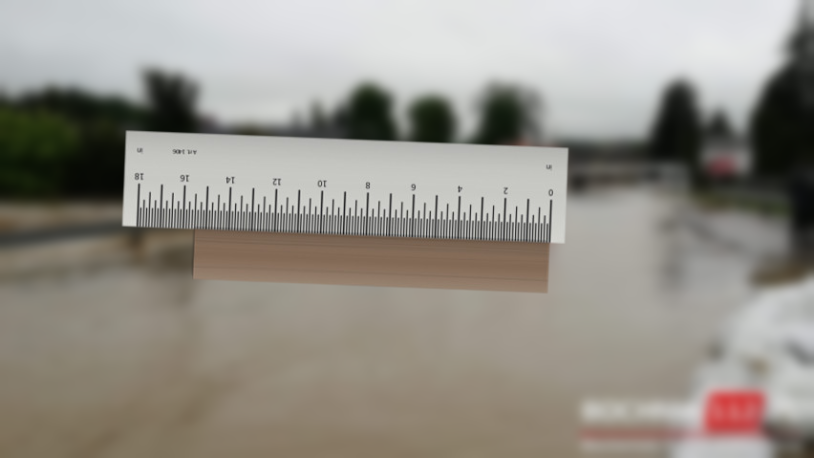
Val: 15.5
